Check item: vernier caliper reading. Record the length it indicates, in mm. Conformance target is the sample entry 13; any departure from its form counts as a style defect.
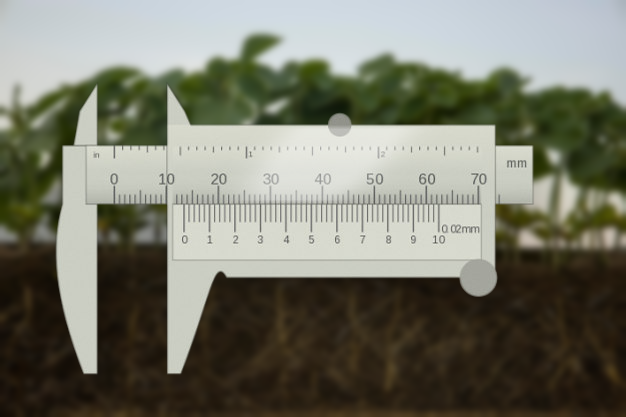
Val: 13.4
